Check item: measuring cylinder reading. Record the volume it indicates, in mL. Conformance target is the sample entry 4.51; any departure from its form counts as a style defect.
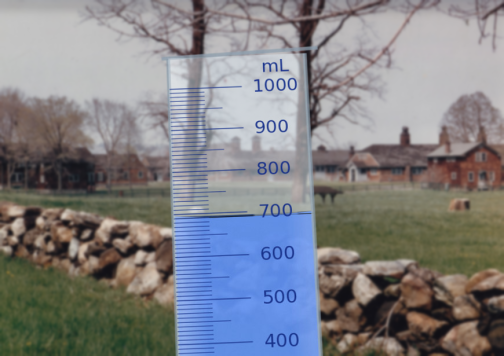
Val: 690
